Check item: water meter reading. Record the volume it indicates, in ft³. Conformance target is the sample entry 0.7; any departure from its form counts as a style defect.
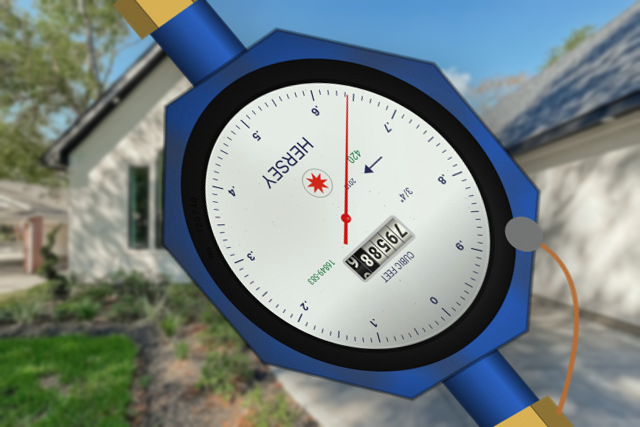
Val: 795885.64
